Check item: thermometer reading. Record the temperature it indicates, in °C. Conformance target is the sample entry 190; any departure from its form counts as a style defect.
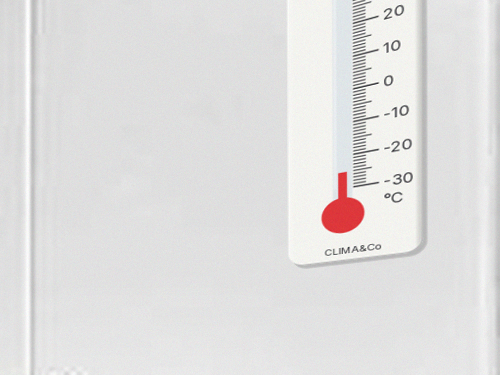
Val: -25
